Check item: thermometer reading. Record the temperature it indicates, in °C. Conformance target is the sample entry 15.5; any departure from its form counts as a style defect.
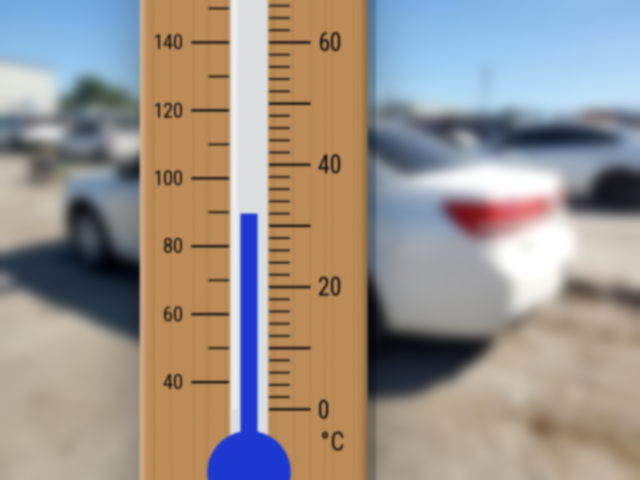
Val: 32
